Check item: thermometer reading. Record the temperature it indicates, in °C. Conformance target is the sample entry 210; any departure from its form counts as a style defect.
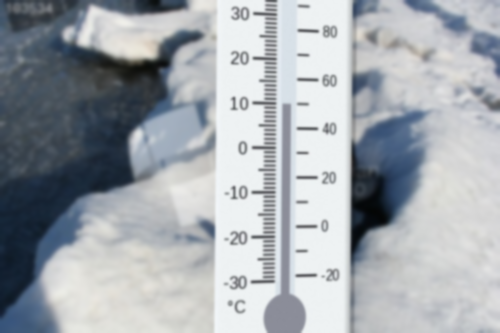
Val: 10
